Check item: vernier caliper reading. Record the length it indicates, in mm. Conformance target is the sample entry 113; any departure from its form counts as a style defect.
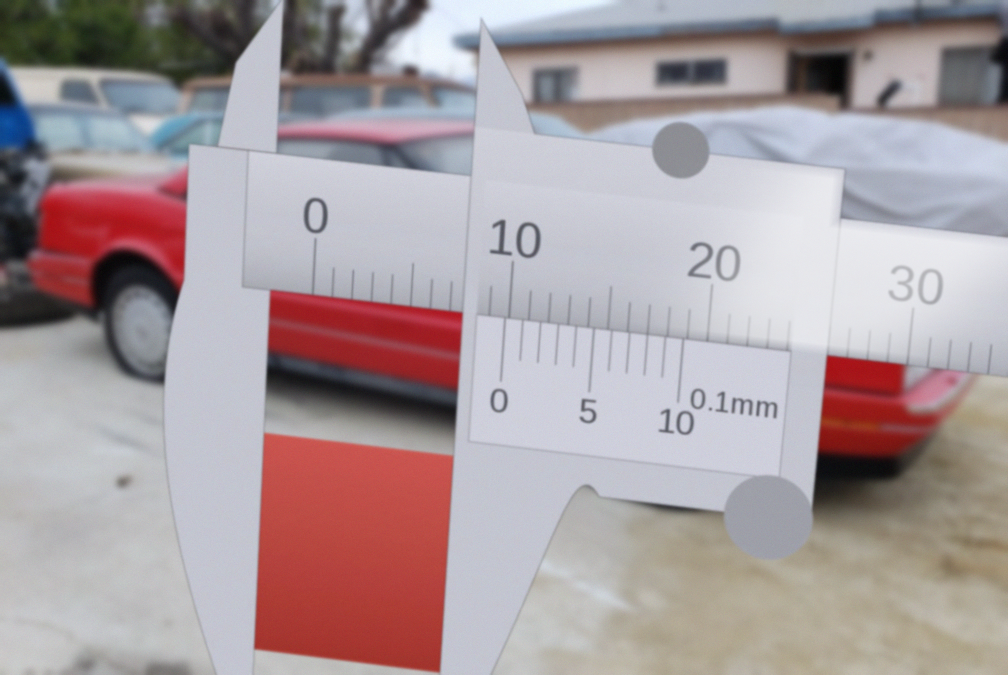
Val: 9.8
